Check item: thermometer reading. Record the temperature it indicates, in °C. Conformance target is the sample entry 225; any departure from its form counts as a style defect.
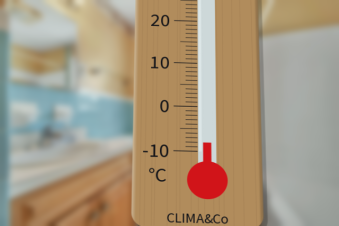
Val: -8
